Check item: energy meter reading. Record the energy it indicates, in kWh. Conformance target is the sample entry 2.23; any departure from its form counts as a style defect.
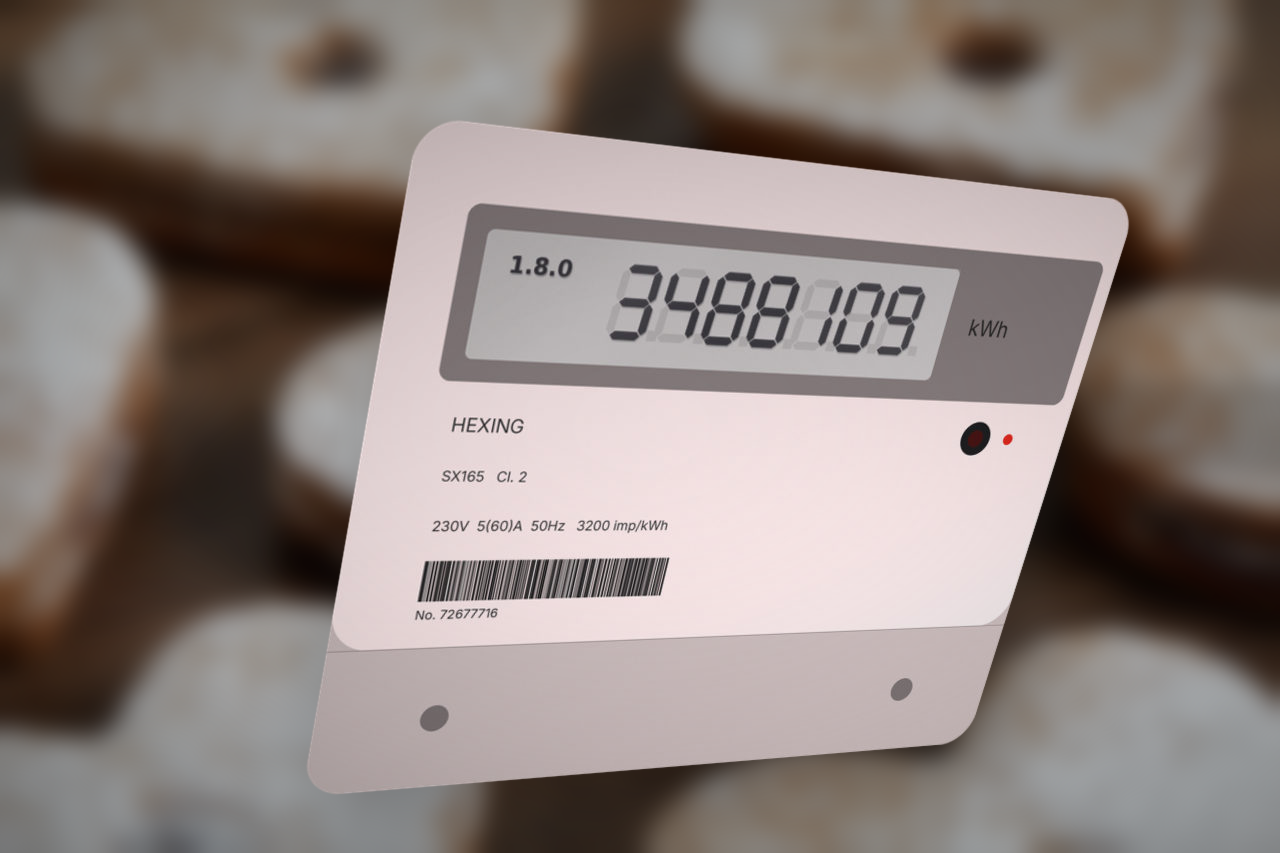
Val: 3488109
